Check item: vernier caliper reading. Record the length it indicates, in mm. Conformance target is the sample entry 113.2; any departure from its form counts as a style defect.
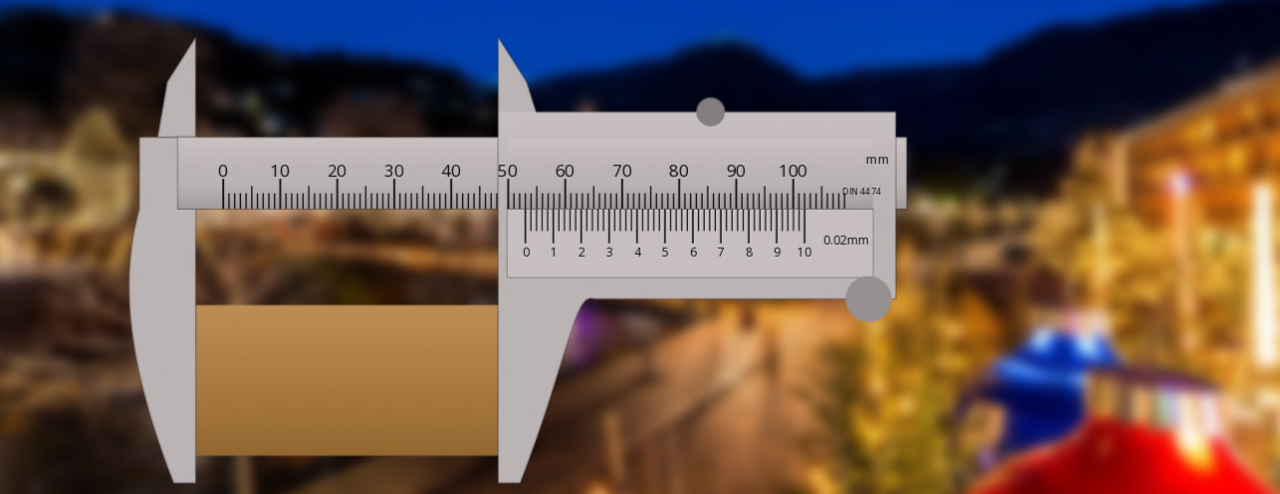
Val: 53.0
